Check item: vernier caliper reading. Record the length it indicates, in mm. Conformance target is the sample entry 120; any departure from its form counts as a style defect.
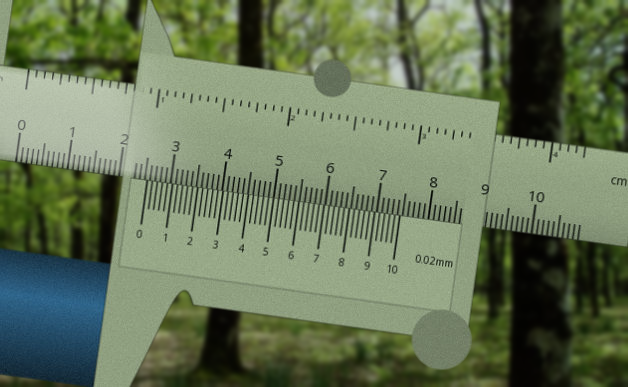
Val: 25.5
